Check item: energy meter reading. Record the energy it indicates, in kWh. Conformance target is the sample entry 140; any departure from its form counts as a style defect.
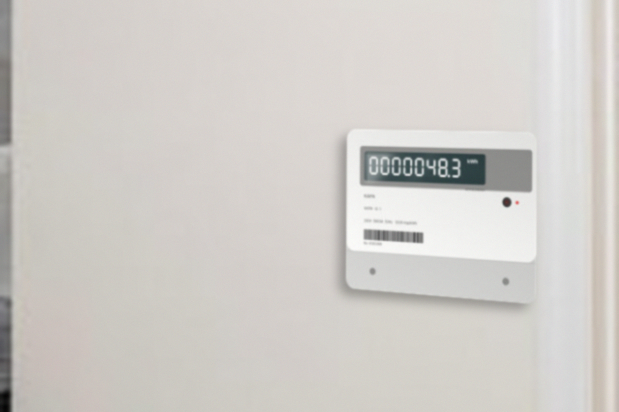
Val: 48.3
